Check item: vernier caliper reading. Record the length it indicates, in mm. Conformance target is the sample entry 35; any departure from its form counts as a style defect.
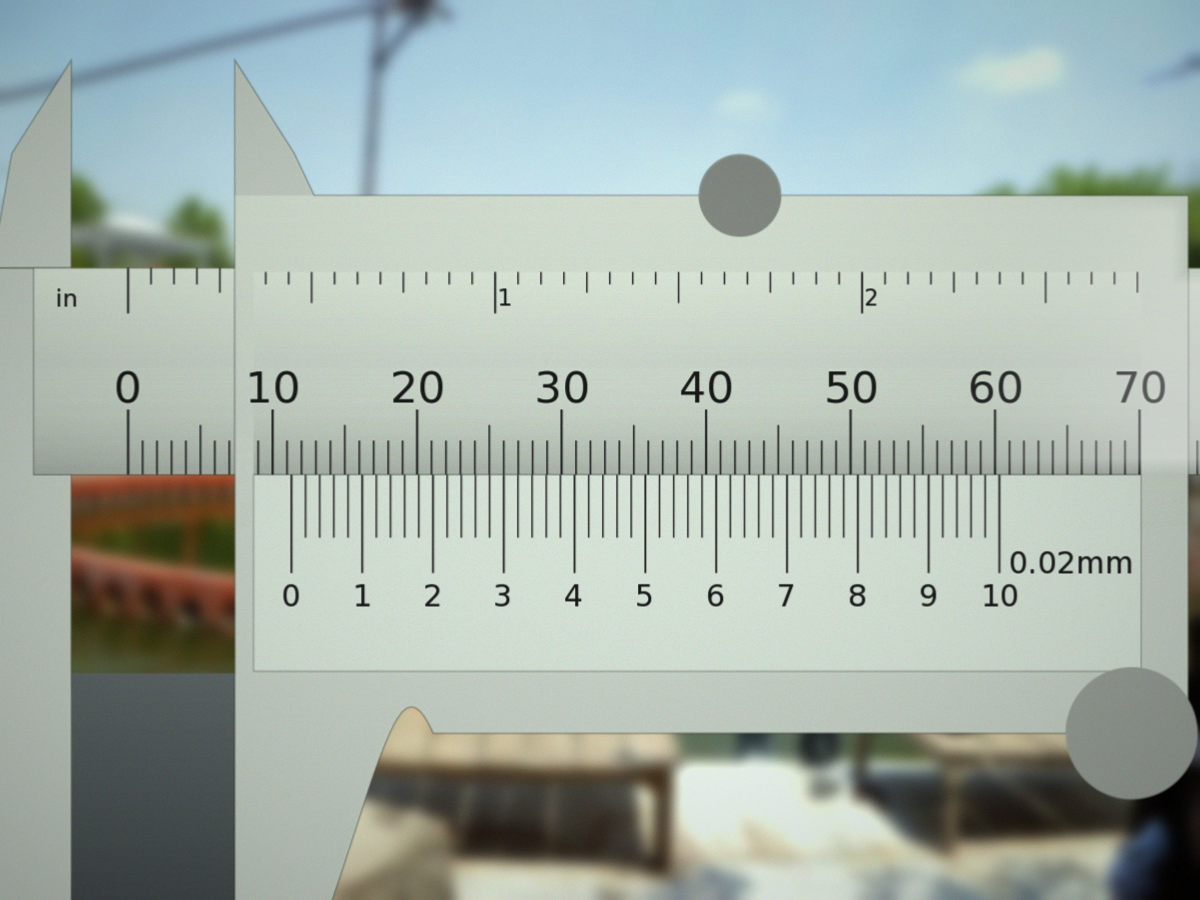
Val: 11.3
